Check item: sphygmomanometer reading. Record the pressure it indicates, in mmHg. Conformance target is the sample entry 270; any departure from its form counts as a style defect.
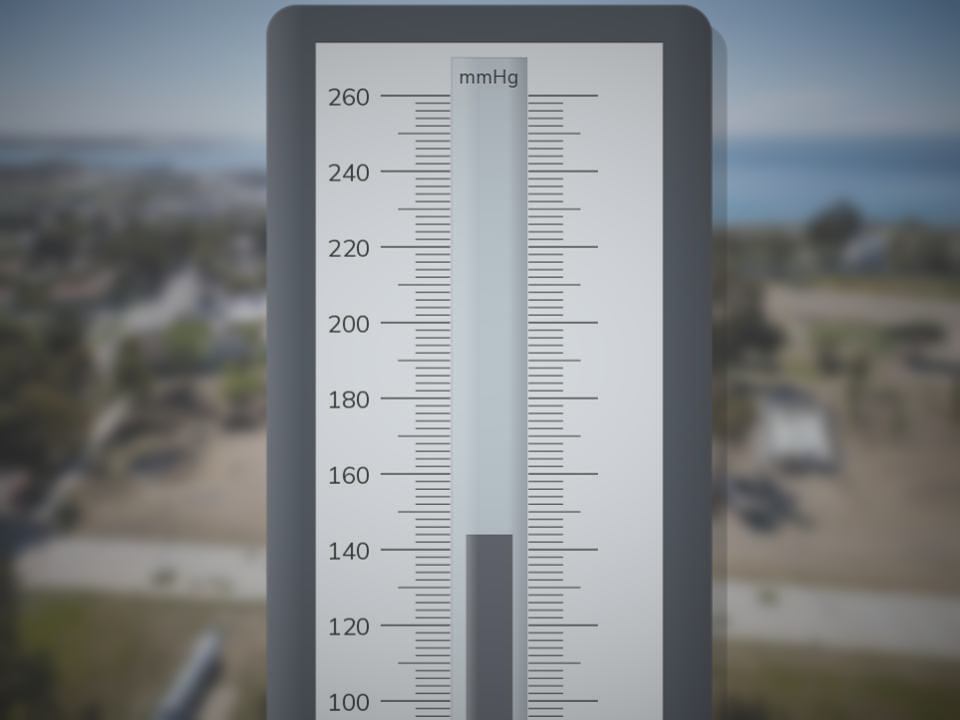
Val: 144
